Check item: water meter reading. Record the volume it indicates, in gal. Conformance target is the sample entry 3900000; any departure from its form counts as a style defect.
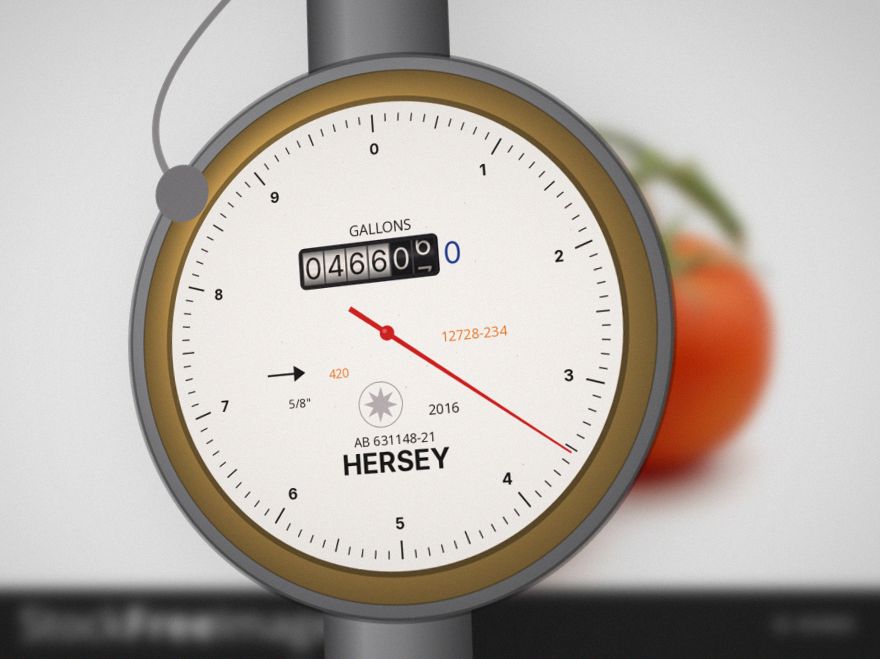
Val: 466063.5
